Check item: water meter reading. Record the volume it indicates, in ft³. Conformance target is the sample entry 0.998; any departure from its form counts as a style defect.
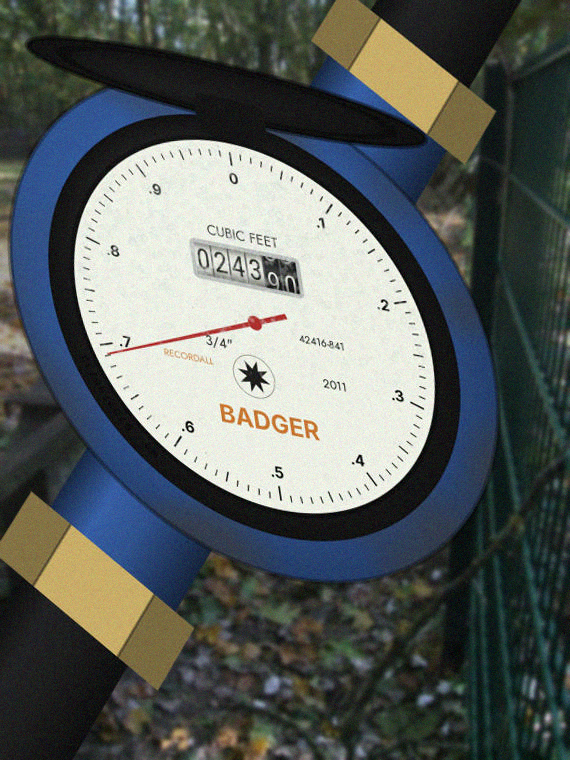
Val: 24389.69
